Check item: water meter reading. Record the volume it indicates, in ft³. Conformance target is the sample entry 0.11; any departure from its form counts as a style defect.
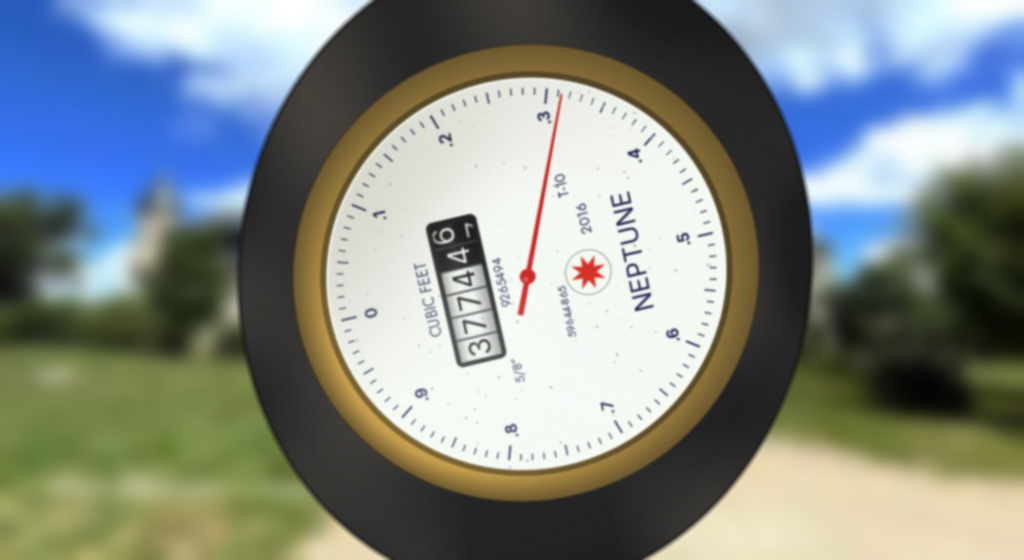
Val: 377446.31
